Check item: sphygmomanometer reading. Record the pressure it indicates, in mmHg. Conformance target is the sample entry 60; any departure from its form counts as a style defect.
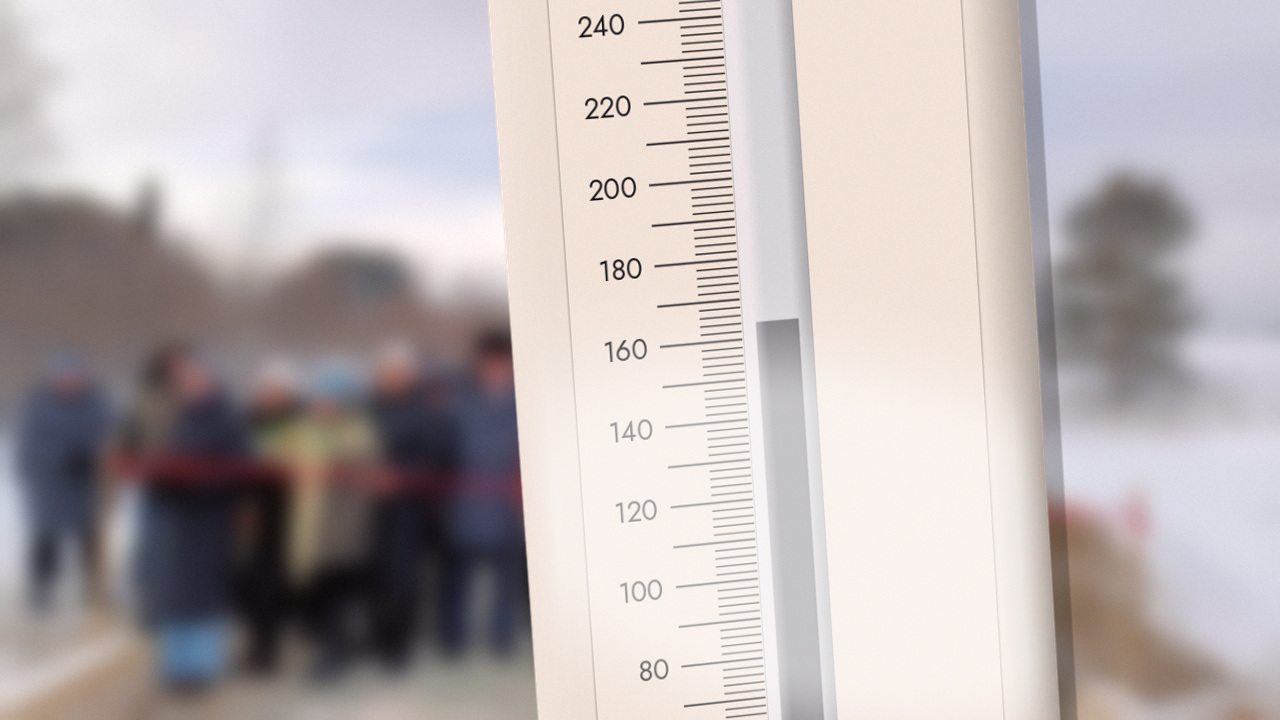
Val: 164
